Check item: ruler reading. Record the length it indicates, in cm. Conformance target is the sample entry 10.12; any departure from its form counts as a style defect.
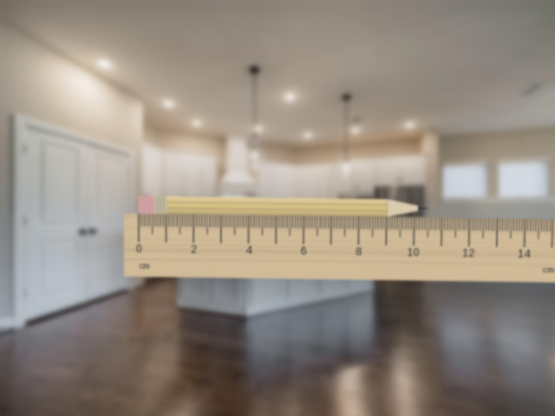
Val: 10.5
